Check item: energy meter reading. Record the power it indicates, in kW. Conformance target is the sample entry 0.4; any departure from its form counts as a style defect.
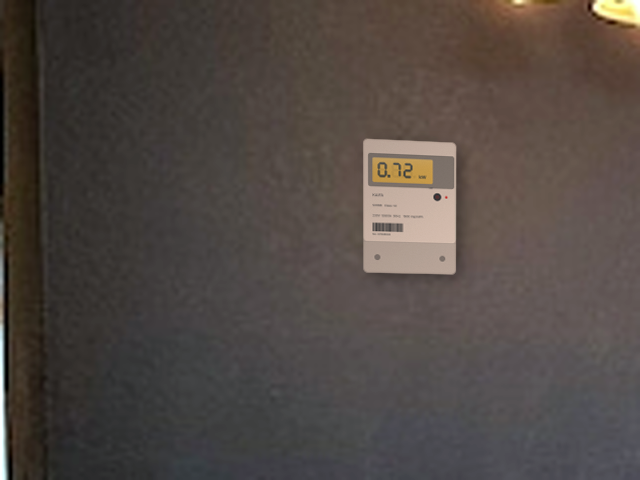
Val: 0.72
